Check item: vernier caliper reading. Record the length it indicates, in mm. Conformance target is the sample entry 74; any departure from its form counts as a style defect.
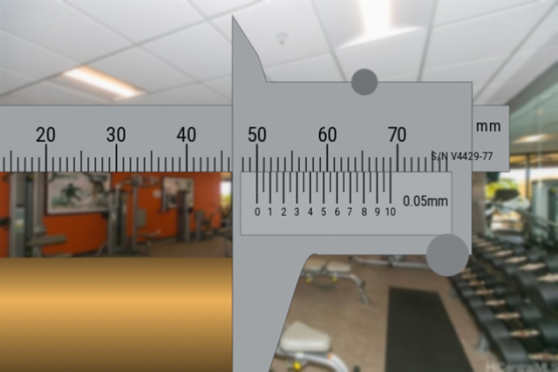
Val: 50.0
